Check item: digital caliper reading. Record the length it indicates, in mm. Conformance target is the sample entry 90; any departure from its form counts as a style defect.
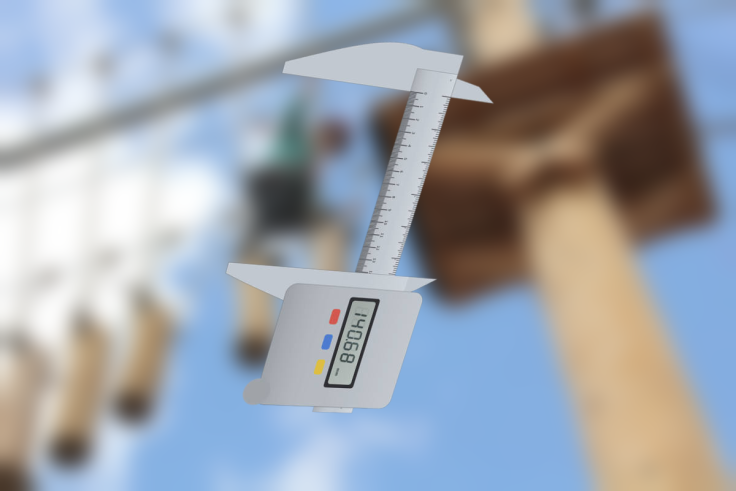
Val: 140.68
